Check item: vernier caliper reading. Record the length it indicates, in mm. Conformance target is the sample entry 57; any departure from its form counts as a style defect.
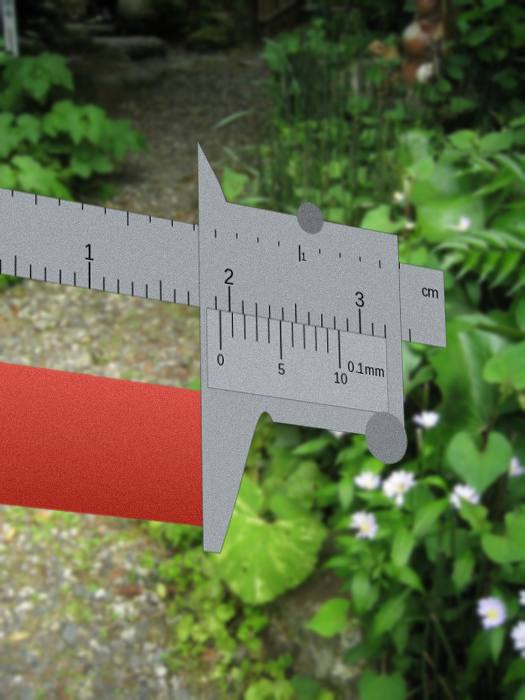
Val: 19.3
